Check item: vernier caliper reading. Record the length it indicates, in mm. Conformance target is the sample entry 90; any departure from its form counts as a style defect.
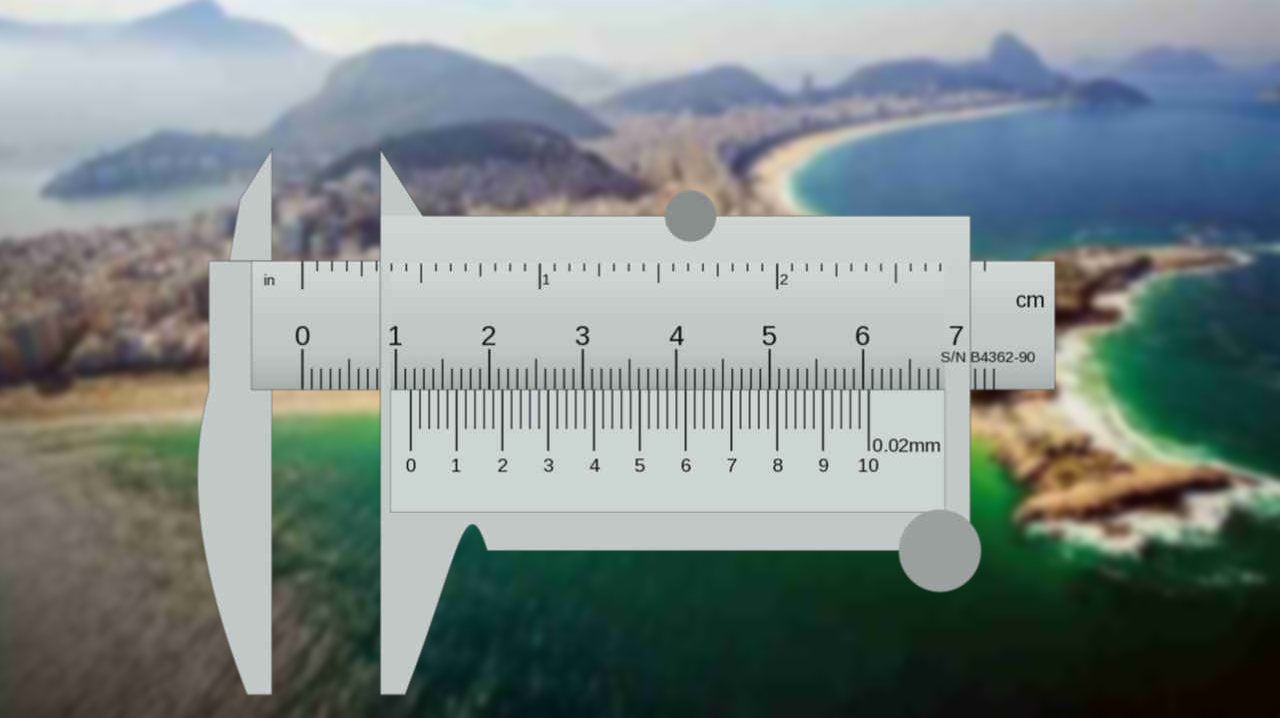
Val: 11.6
